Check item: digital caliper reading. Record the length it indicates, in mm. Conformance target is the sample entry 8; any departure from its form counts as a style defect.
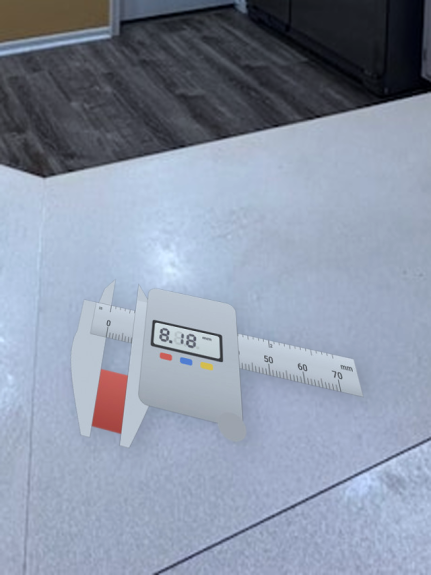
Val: 8.18
